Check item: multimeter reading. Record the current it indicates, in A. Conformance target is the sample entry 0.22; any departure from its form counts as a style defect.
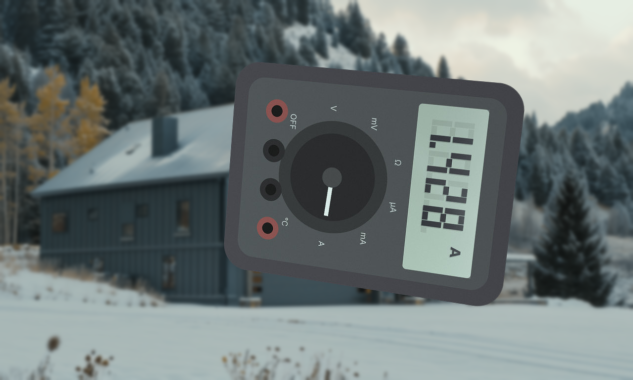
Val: 1.428
